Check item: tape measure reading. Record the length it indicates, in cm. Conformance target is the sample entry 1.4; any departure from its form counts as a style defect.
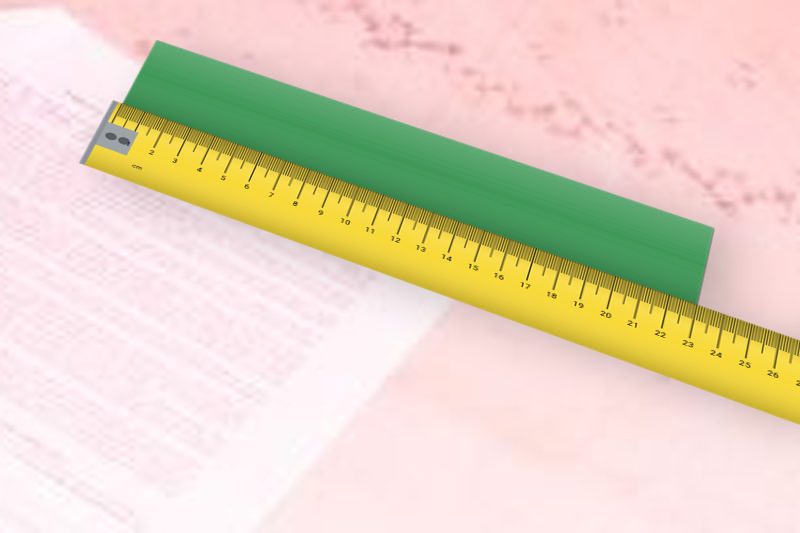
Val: 23
